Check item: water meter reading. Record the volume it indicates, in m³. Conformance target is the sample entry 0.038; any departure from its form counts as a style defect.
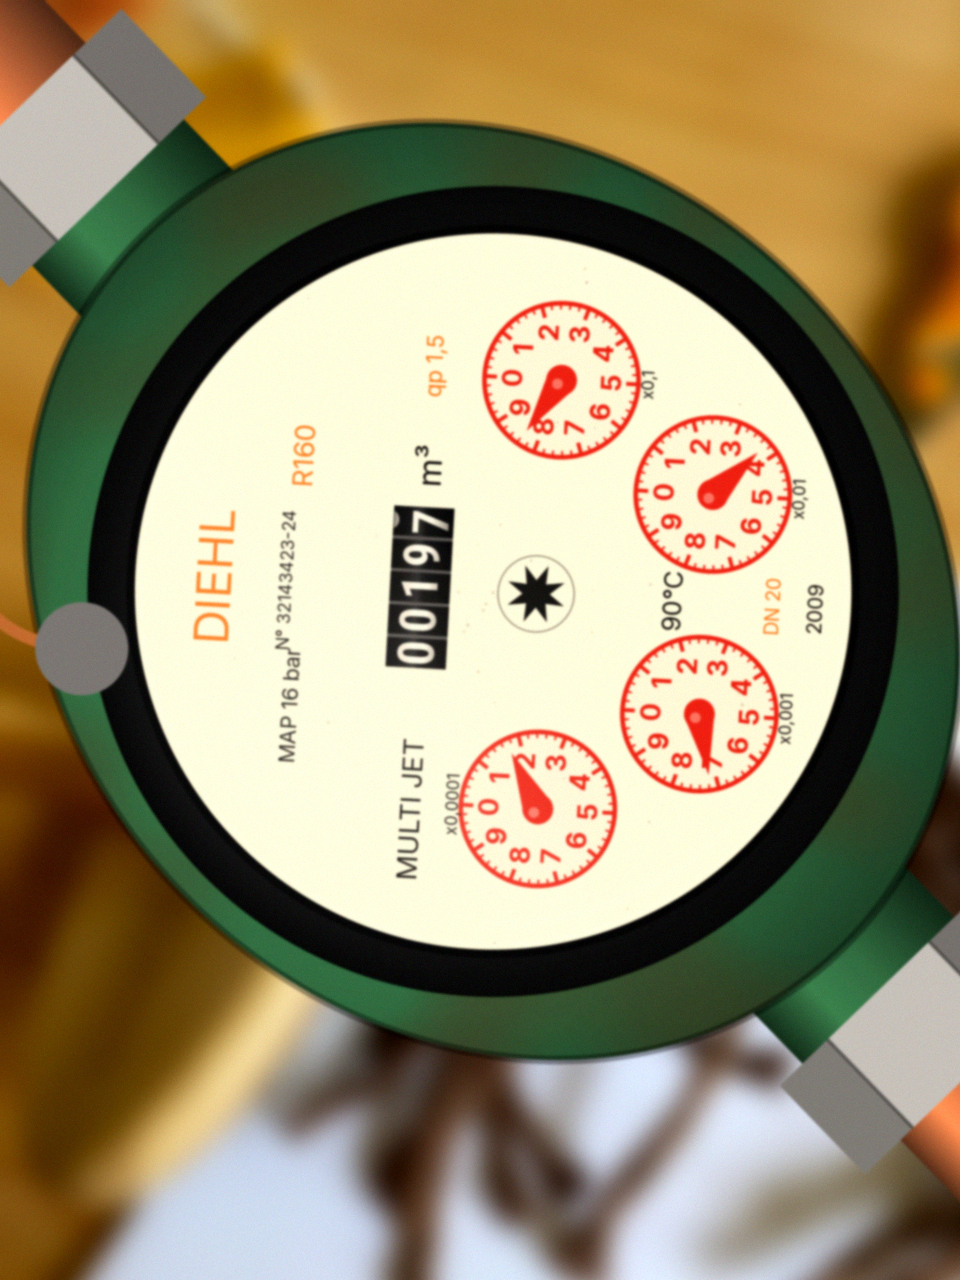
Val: 196.8371
